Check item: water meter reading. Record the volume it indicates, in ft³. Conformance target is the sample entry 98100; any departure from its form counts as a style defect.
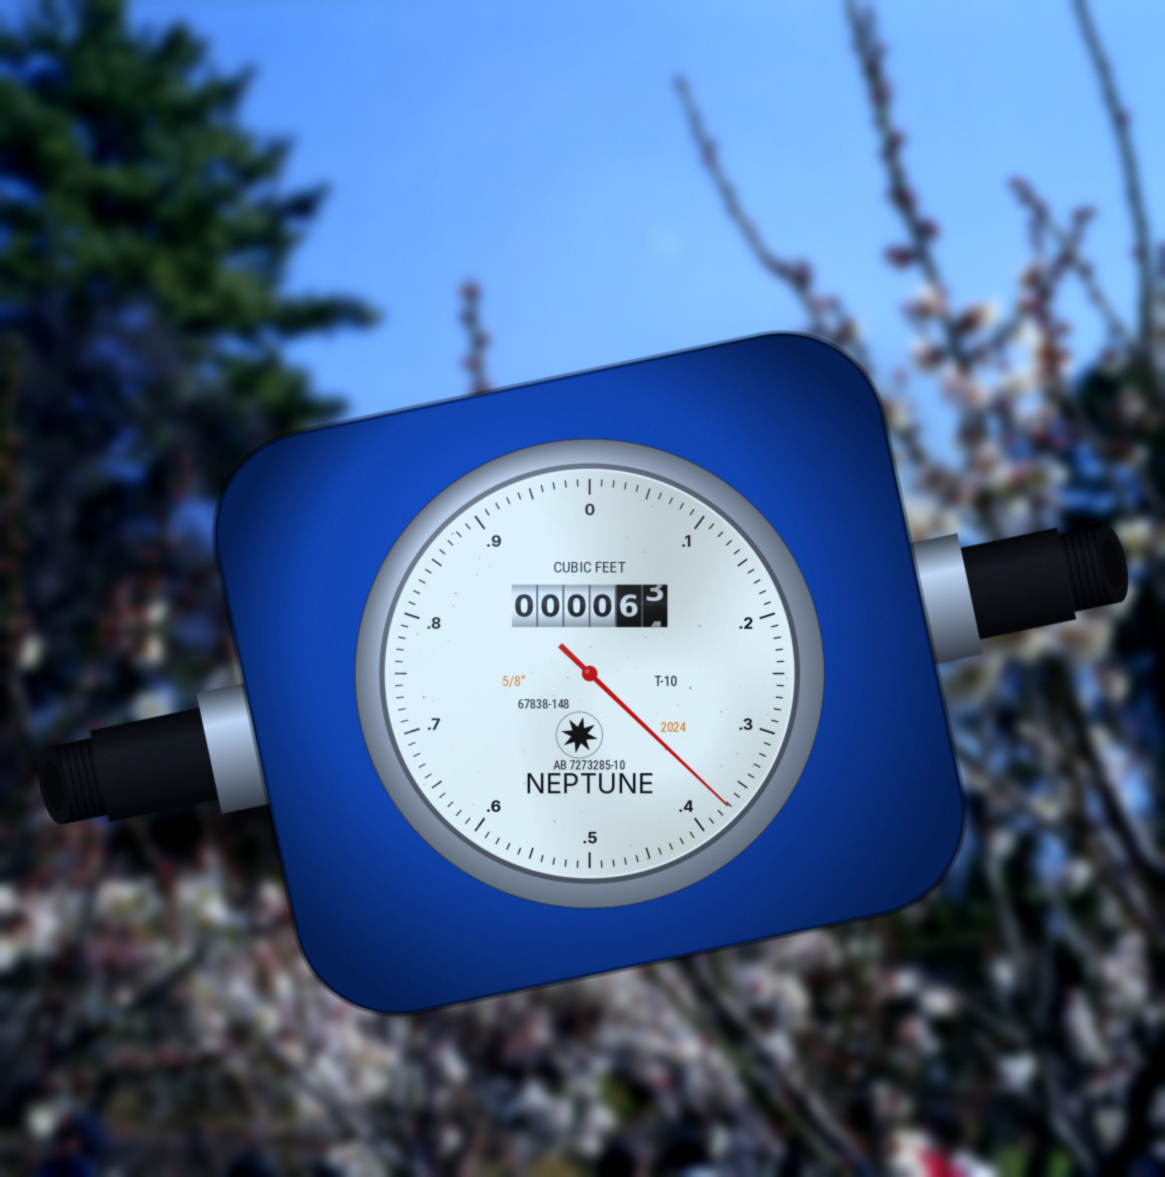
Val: 63.37
